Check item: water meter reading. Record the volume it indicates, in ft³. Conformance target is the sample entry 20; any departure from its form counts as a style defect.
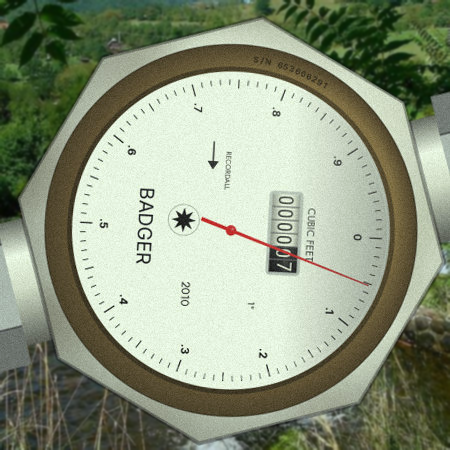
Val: 7.05
